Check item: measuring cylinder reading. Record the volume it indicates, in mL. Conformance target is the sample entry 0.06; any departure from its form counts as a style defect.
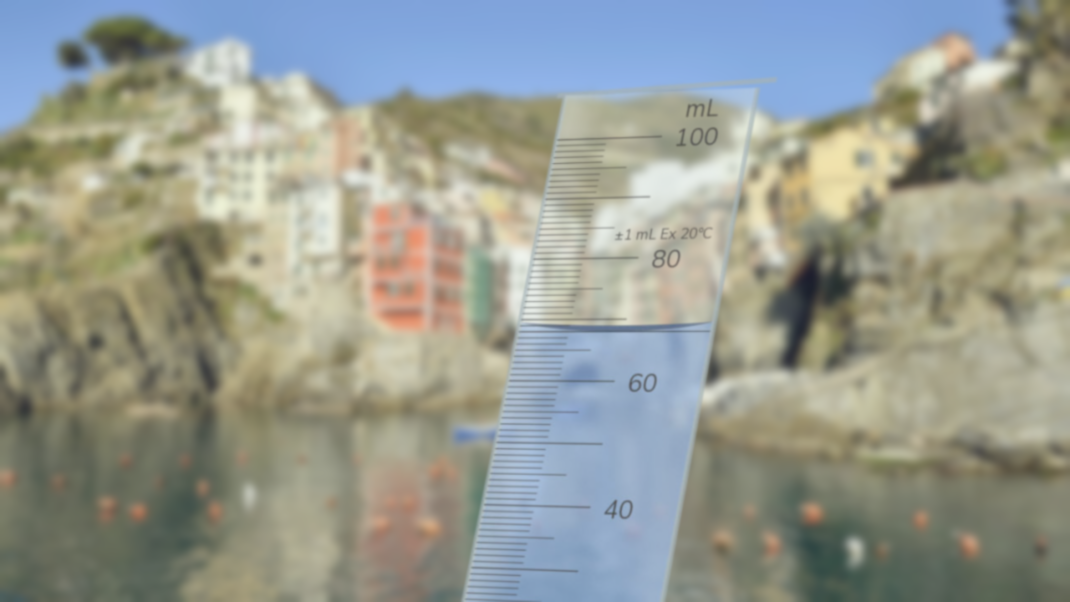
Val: 68
